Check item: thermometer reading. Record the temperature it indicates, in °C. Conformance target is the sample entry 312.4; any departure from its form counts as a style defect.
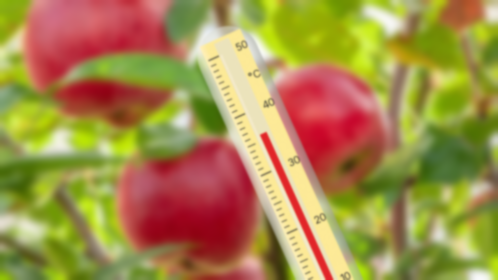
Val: 36
